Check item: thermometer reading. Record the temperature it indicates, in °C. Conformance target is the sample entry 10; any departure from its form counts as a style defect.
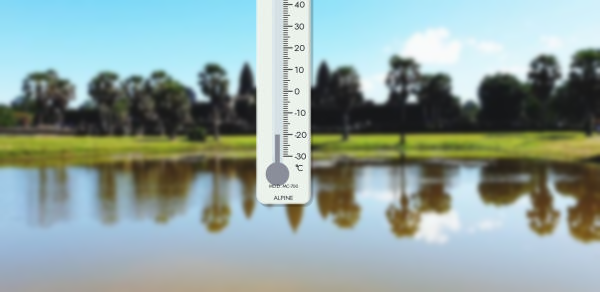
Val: -20
